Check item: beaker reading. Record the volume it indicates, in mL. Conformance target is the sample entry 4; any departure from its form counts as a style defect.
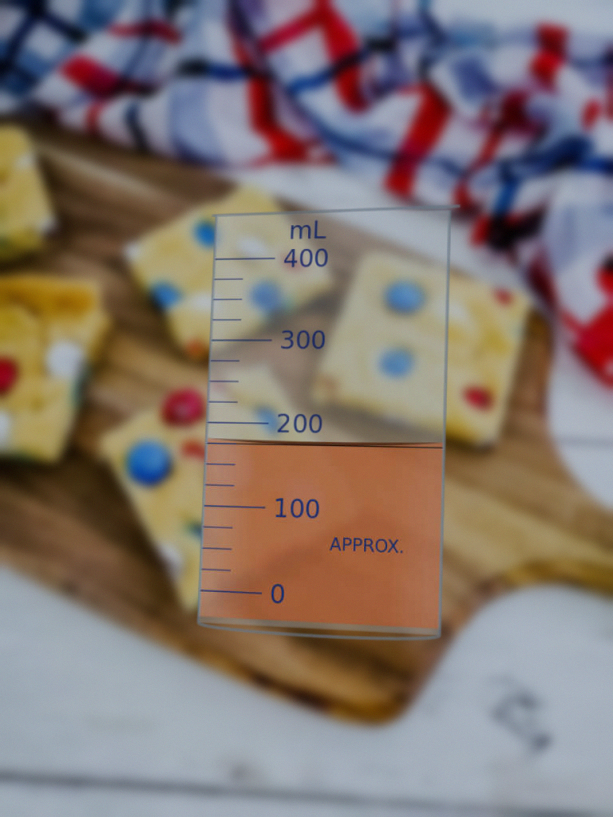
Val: 175
